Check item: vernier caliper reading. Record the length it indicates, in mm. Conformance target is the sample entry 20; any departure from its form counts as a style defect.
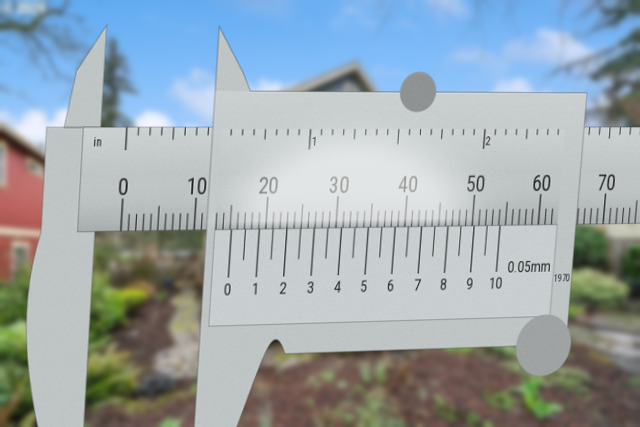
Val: 15.2
